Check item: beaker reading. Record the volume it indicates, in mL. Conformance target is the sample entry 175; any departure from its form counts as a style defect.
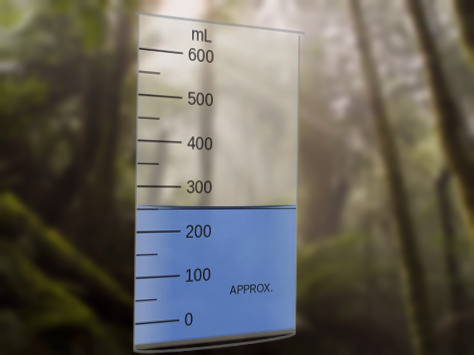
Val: 250
